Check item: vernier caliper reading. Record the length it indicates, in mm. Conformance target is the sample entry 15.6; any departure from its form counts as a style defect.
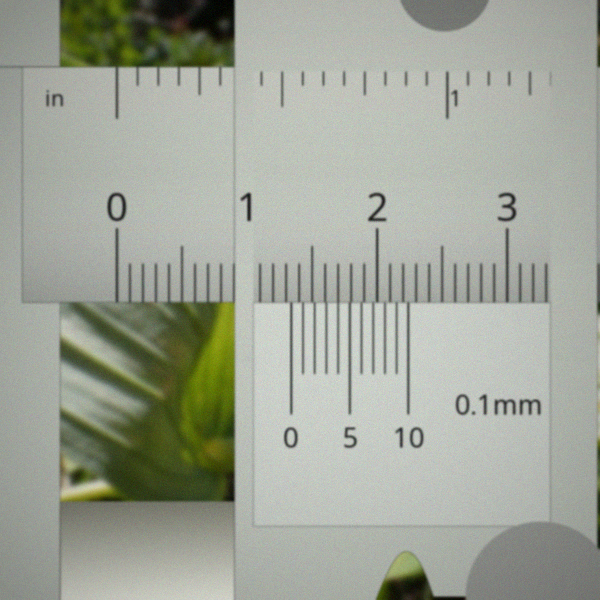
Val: 13.4
